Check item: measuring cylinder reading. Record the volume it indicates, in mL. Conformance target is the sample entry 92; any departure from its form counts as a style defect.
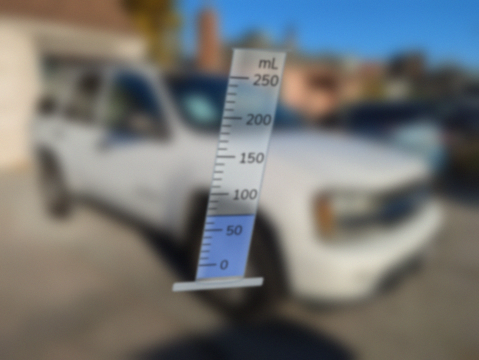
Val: 70
